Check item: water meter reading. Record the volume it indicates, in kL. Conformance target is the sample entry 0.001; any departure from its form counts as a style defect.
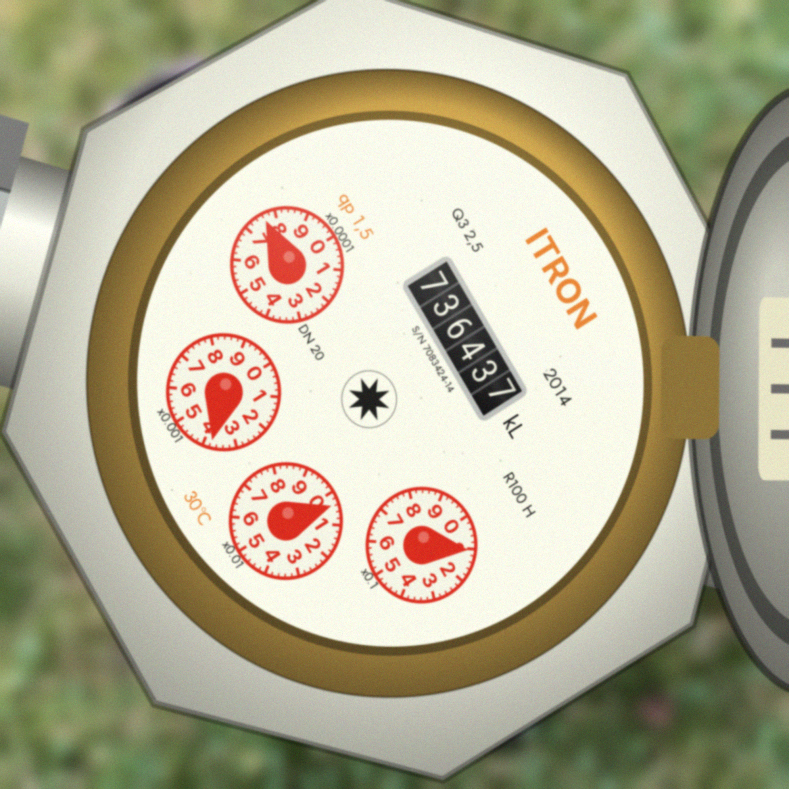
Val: 736437.1037
